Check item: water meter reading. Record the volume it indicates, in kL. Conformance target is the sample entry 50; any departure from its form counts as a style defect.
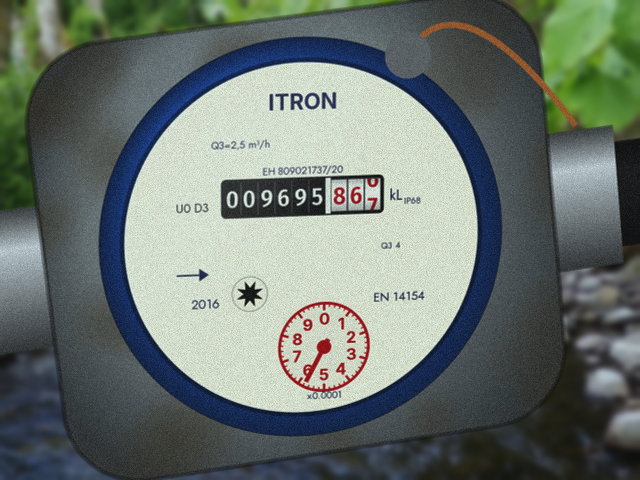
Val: 9695.8665
